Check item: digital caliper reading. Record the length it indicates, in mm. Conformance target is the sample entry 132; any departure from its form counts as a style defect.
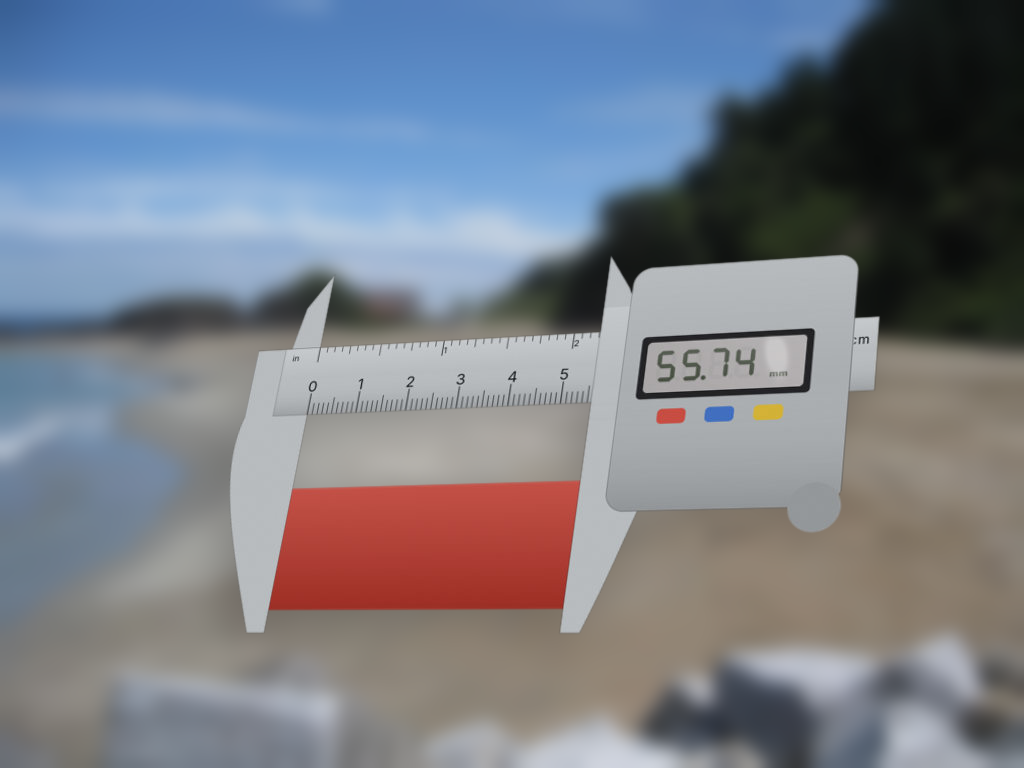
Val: 55.74
